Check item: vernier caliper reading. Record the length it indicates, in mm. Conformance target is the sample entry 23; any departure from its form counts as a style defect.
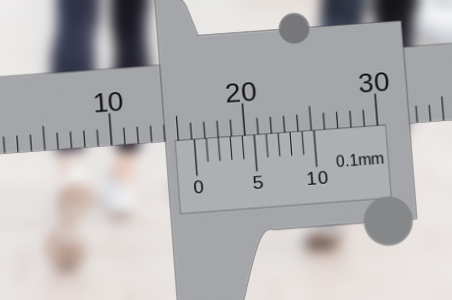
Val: 16.2
